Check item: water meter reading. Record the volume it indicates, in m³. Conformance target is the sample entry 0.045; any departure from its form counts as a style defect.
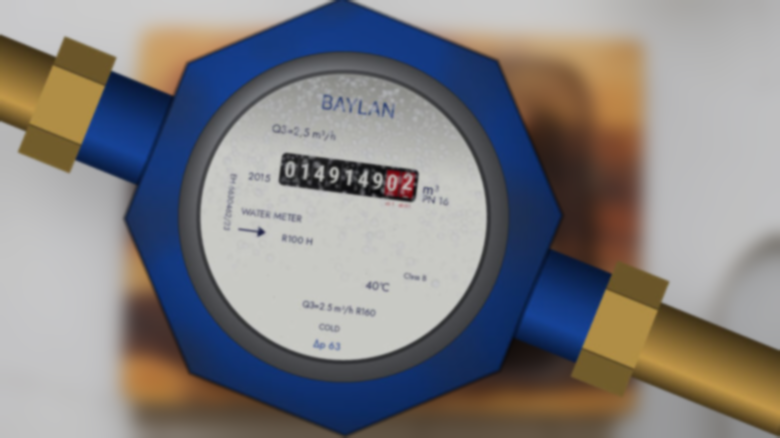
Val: 149149.02
